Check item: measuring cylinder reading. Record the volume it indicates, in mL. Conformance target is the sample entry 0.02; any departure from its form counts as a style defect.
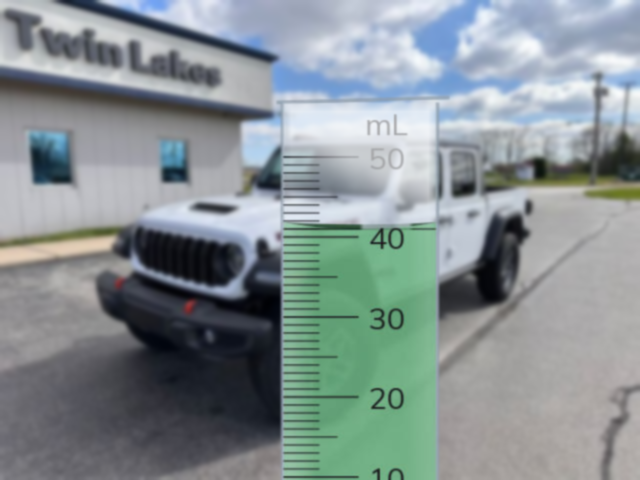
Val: 41
